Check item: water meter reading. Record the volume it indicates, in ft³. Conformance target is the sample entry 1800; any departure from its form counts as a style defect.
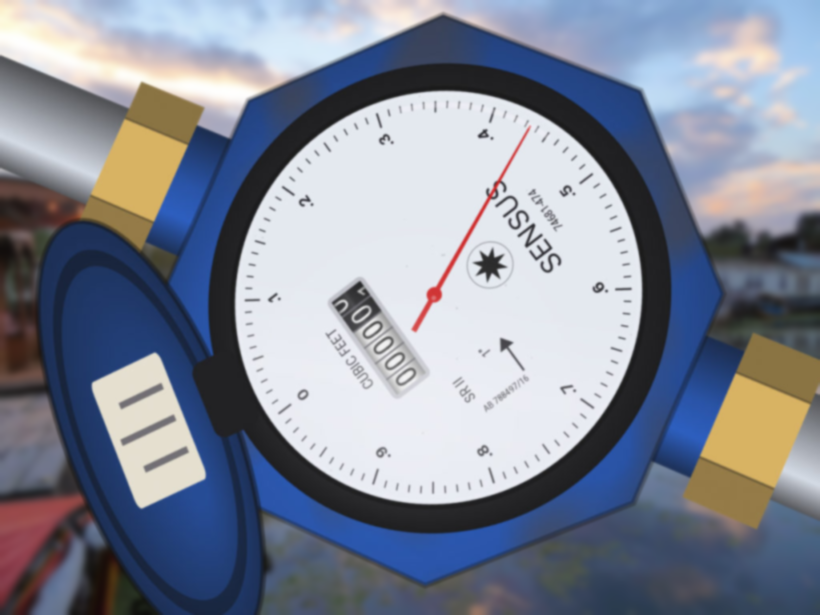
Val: 0.43
